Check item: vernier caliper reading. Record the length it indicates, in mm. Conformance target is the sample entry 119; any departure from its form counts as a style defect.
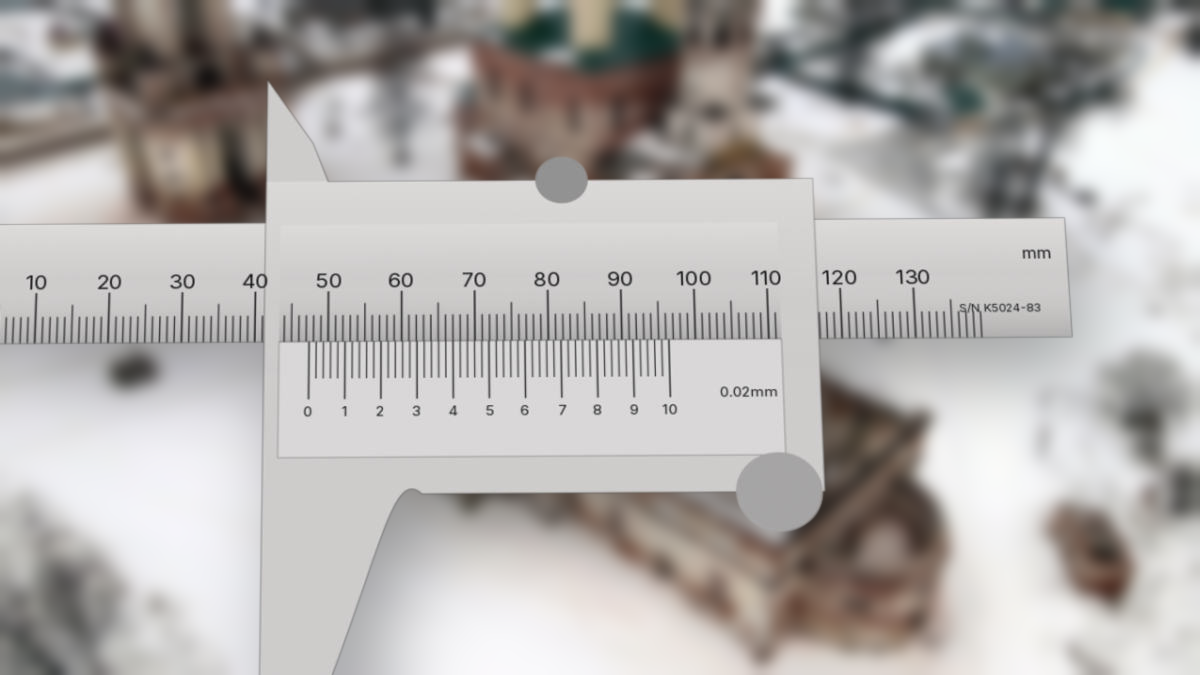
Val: 47.4
